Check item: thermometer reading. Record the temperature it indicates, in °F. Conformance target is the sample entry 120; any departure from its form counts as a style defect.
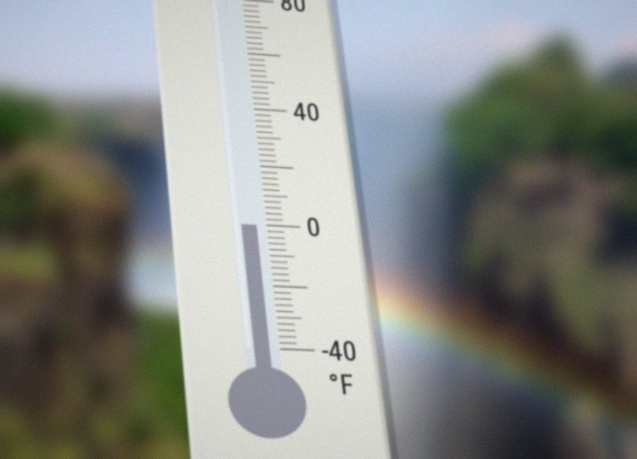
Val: 0
